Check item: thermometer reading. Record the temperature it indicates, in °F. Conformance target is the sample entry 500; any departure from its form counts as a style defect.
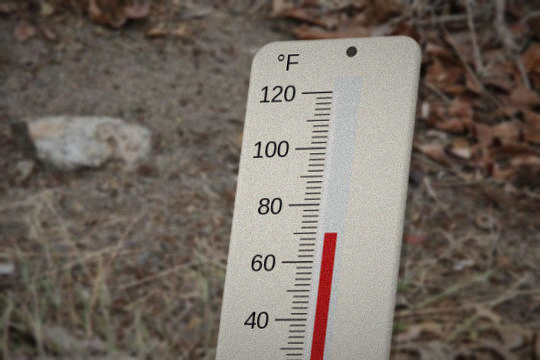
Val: 70
